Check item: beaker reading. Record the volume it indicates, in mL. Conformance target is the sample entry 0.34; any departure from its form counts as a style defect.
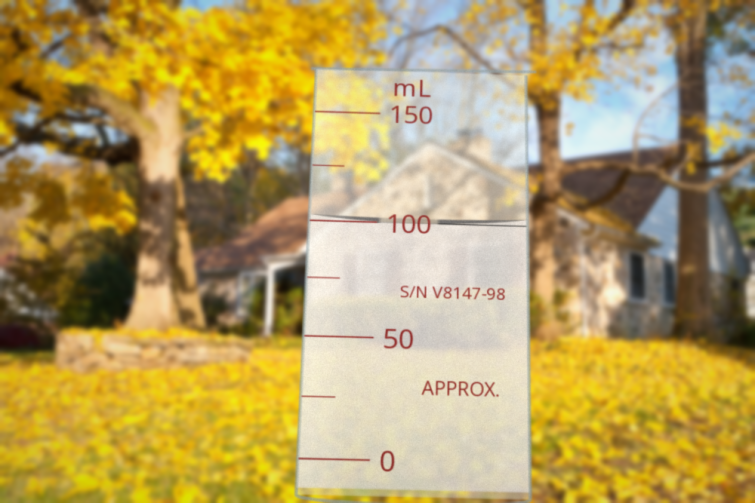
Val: 100
